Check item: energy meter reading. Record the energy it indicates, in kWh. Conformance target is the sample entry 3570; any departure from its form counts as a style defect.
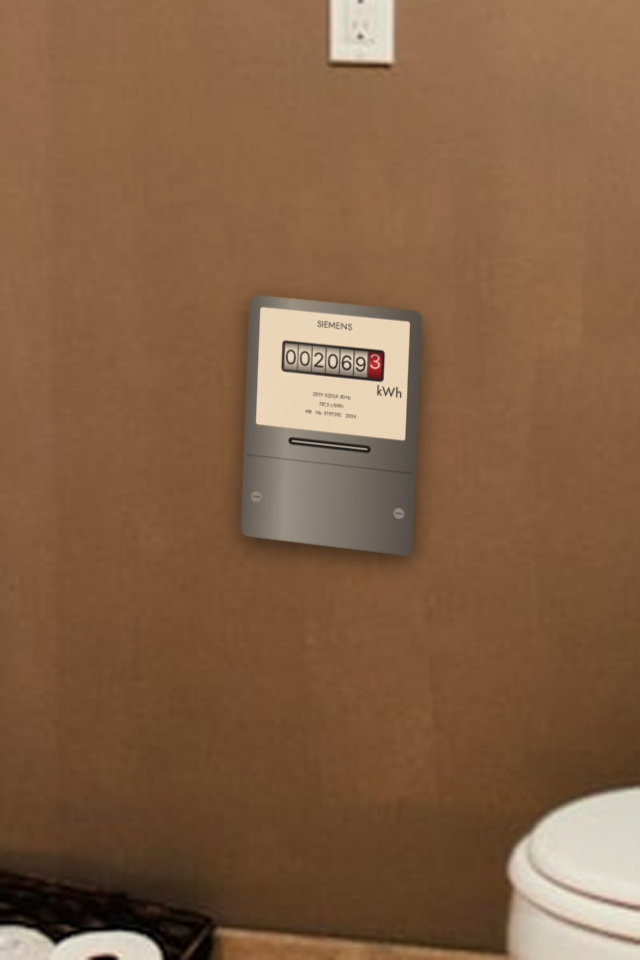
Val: 2069.3
